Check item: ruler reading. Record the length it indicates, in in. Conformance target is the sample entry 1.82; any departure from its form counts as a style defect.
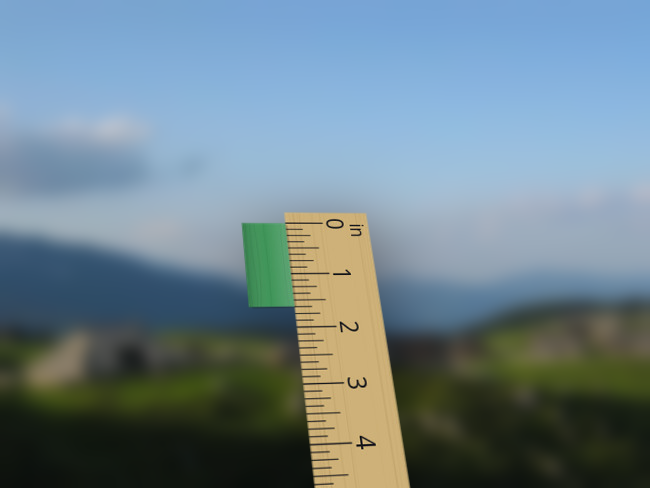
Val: 1.625
